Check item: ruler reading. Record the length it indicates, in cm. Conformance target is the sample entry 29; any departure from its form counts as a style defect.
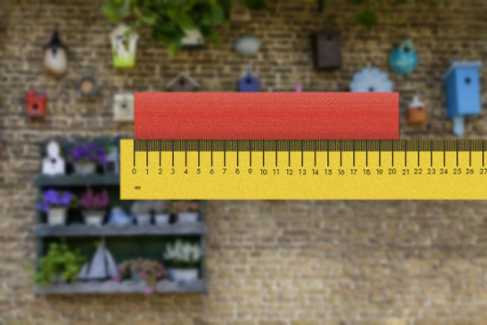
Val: 20.5
